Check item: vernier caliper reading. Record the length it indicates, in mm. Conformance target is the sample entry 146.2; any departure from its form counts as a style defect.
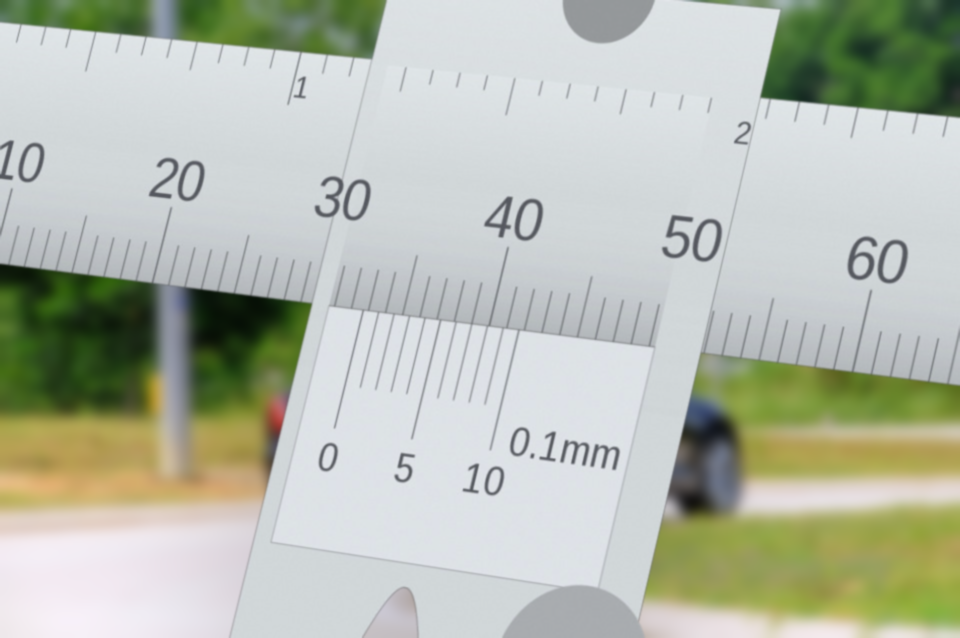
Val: 32.7
